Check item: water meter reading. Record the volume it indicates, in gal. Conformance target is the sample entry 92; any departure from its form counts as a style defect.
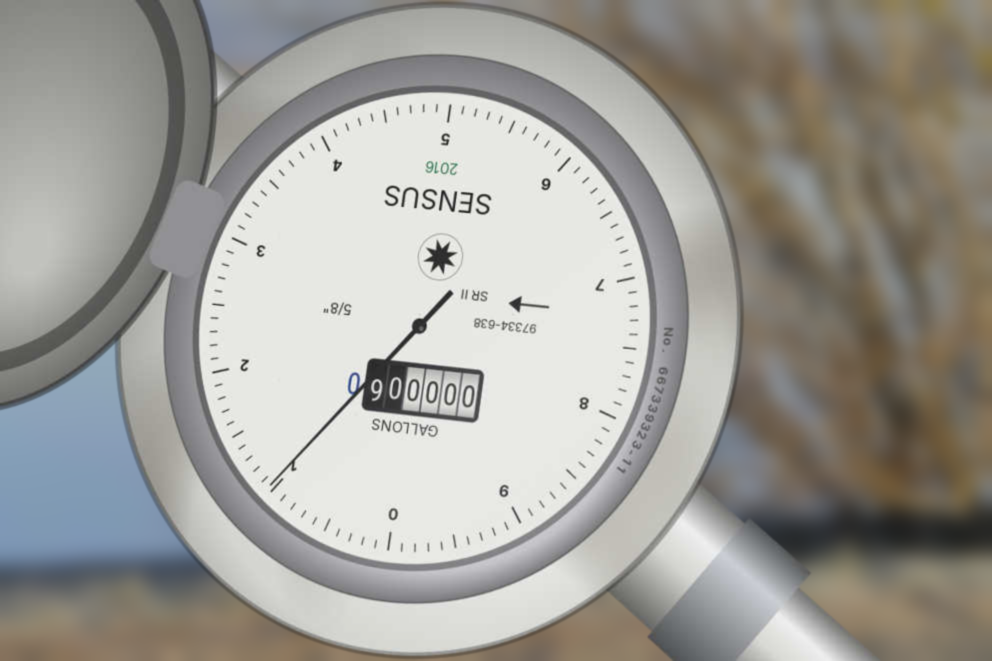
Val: 61.0
